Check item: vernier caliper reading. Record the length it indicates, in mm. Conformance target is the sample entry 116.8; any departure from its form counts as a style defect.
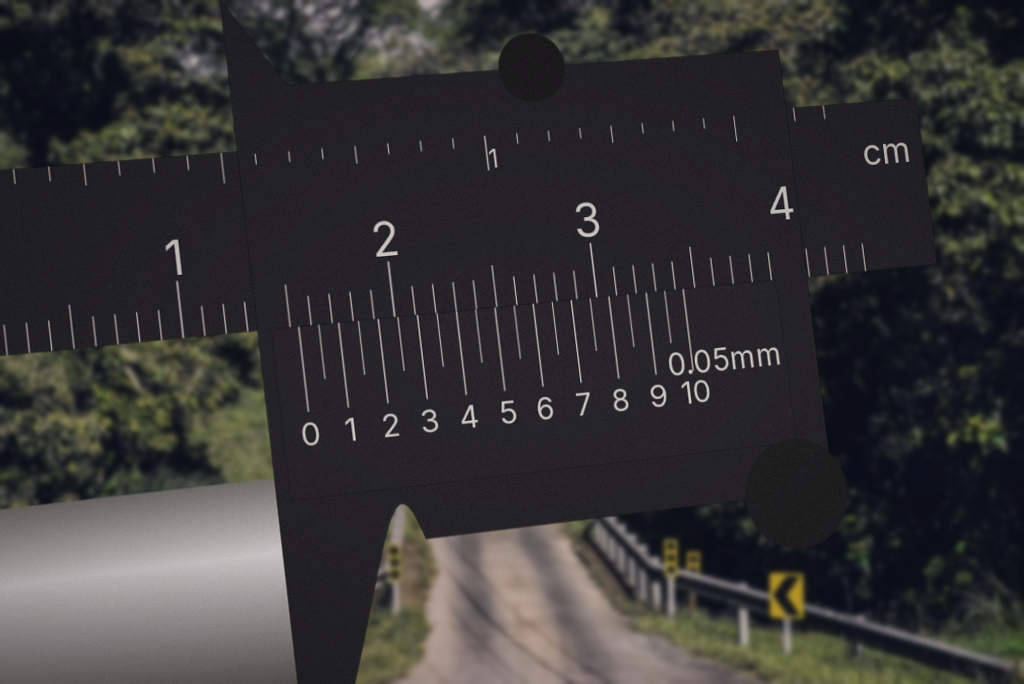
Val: 15.4
